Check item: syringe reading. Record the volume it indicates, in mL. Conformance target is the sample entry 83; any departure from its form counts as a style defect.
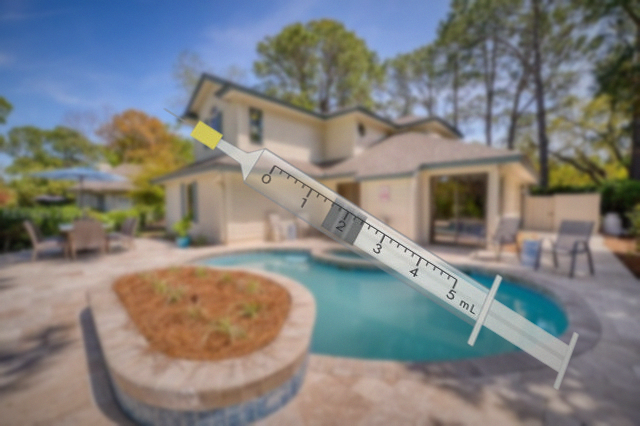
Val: 1.6
